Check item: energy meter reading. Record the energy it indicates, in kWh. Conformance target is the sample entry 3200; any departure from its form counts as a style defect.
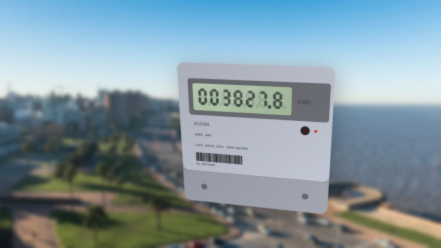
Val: 3827.8
